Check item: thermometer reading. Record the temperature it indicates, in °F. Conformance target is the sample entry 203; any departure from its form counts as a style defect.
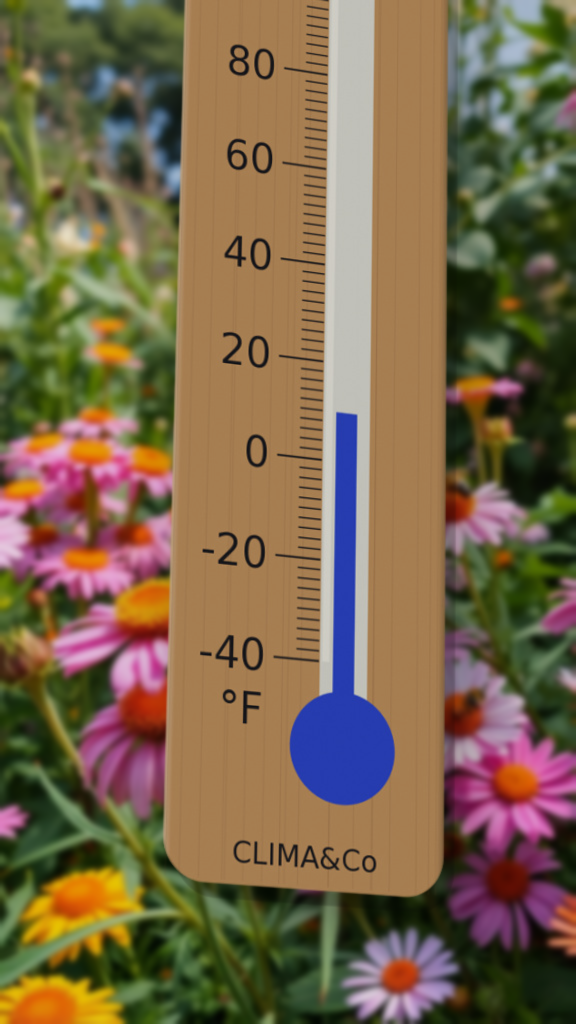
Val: 10
